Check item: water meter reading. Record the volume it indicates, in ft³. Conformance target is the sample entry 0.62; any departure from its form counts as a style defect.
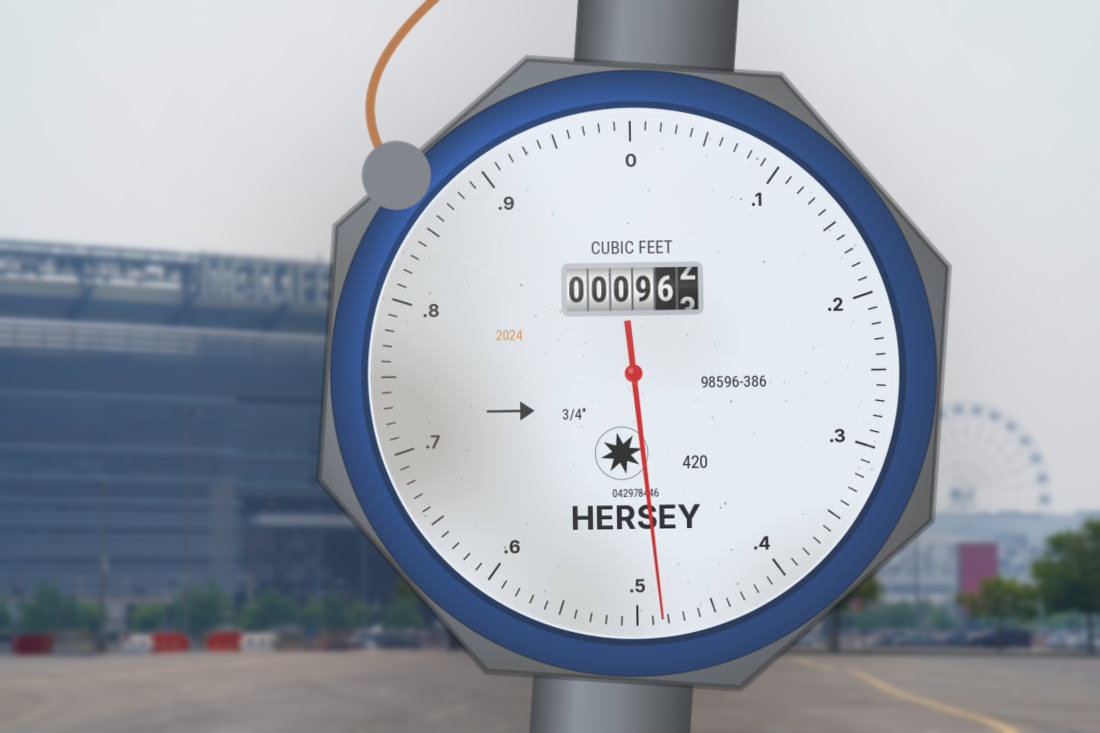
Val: 962.48
